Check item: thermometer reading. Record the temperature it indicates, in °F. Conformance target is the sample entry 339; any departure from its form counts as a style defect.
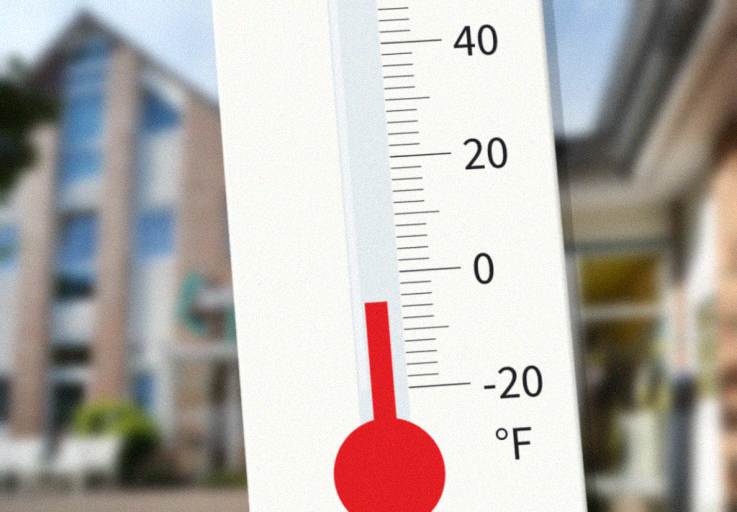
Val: -5
